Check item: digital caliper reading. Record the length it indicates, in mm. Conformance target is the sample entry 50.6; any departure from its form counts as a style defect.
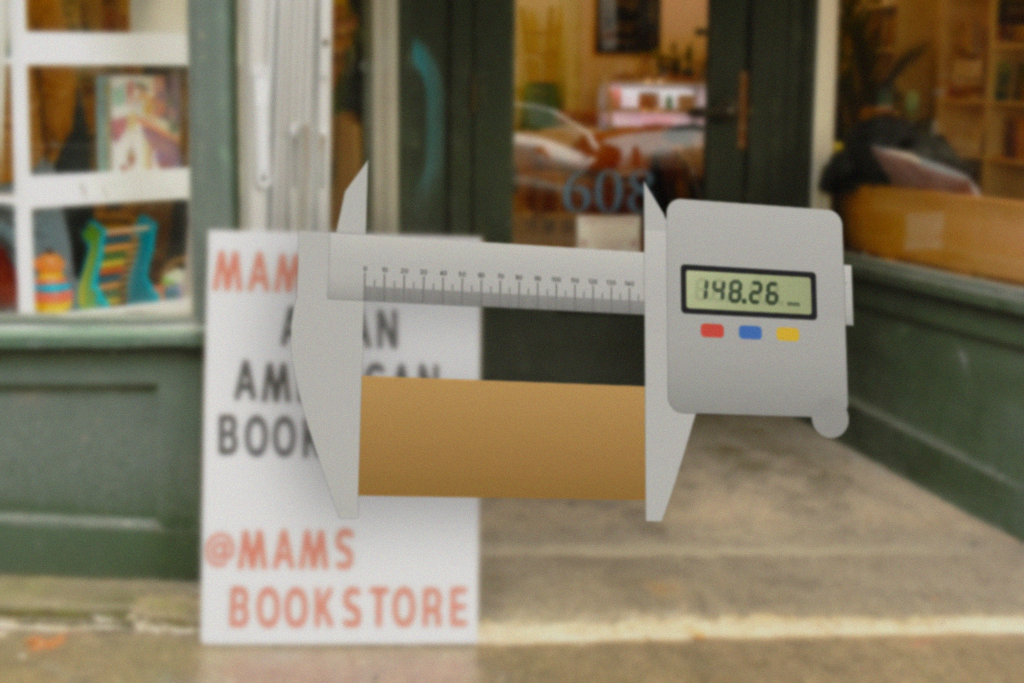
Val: 148.26
